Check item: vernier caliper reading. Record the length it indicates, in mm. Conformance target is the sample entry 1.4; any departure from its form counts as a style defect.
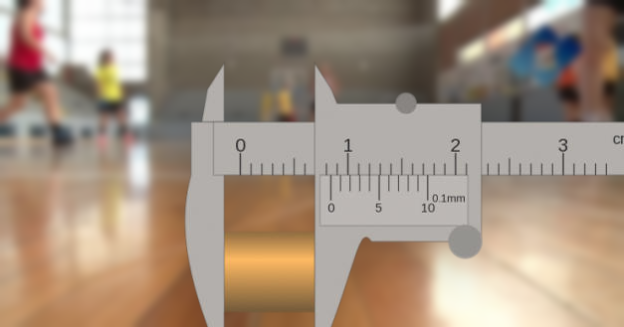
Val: 8.4
